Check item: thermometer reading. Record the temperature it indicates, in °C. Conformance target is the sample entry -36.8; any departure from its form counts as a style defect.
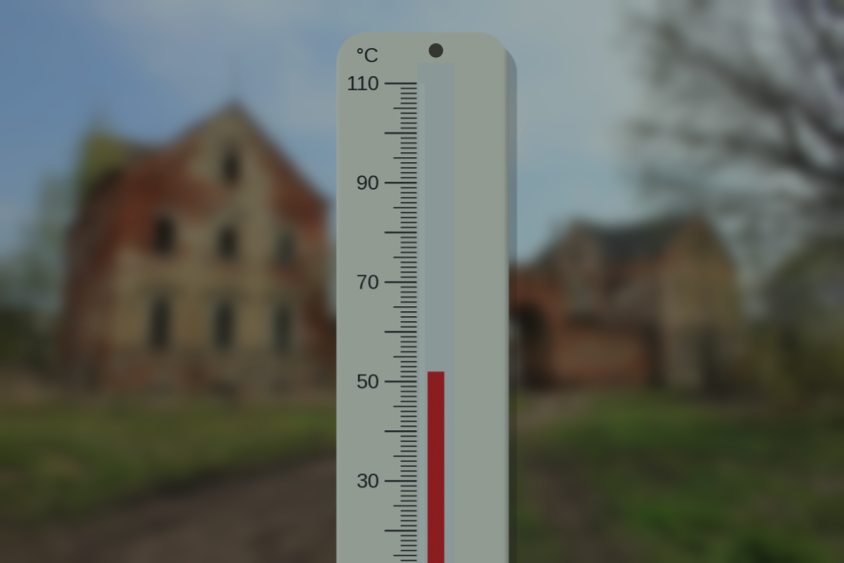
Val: 52
